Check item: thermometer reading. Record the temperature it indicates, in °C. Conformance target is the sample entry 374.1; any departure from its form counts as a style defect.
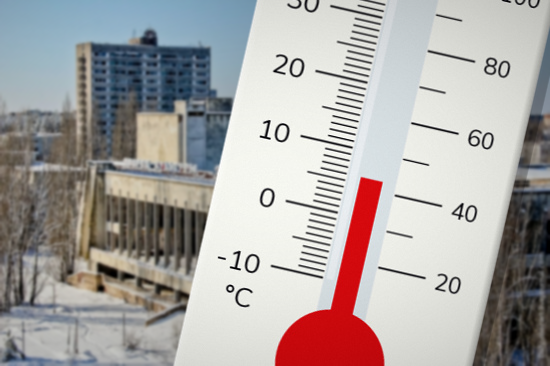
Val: 6
